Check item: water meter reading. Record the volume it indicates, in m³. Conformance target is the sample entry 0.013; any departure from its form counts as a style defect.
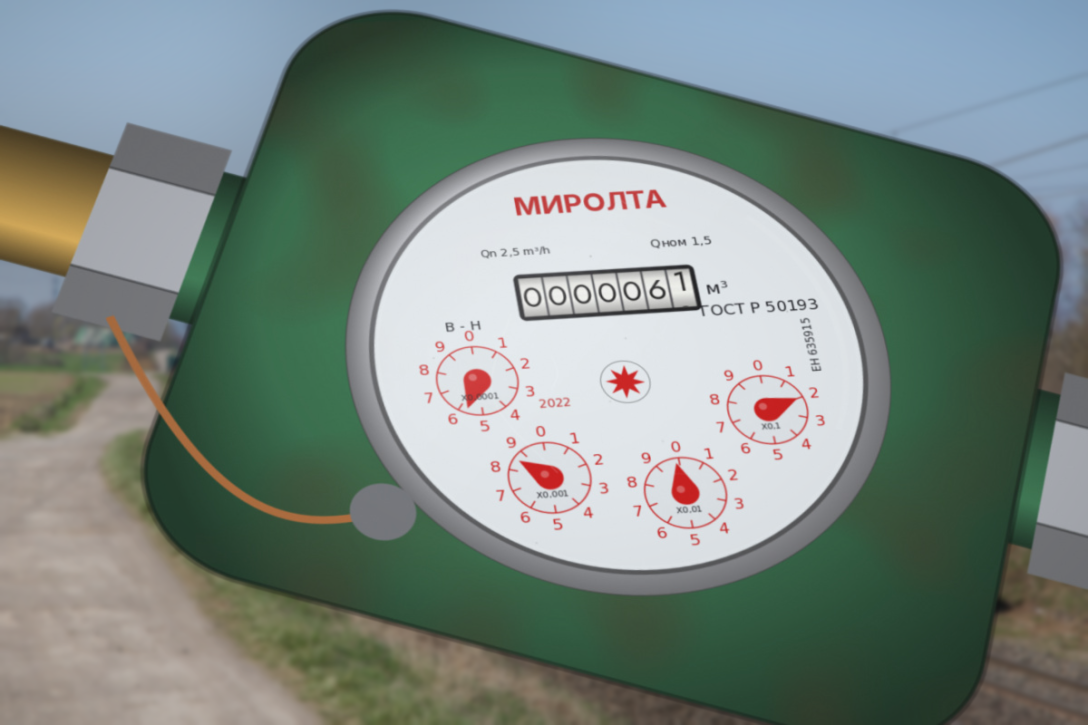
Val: 61.1985
